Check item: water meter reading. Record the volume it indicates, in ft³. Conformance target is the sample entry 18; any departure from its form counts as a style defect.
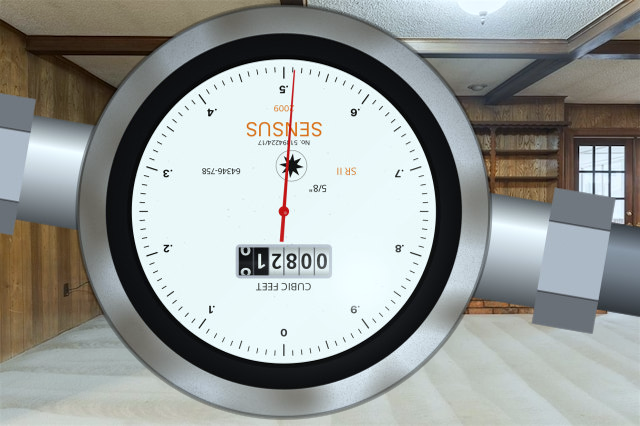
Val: 8218.51
